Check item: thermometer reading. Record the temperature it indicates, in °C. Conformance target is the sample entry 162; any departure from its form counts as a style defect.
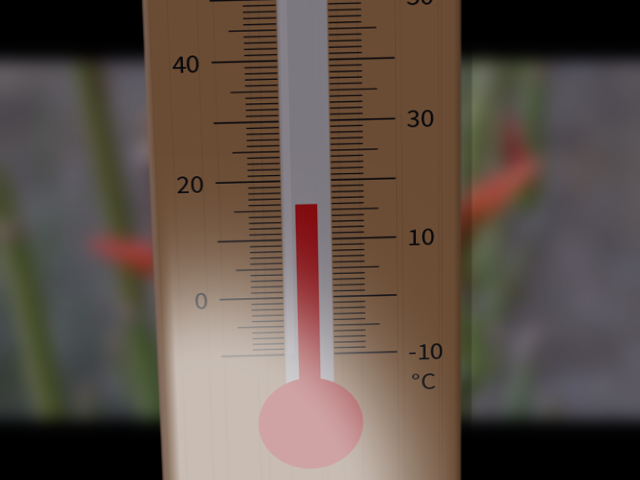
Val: 16
